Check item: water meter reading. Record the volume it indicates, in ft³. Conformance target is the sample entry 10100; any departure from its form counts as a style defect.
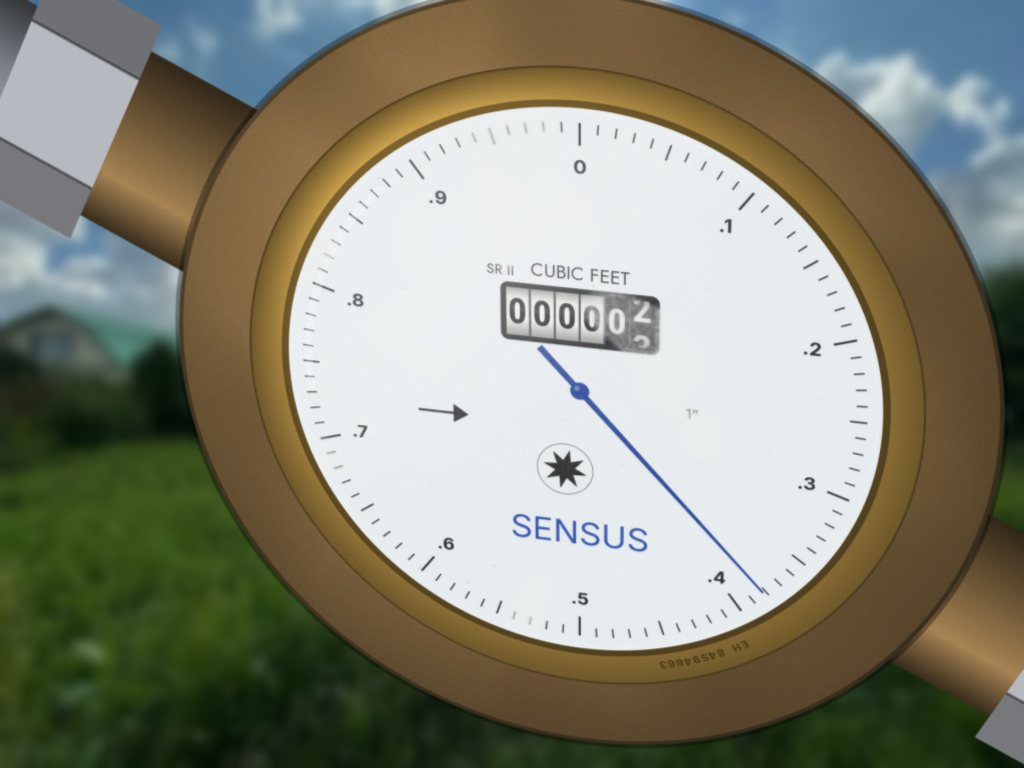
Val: 2.38
